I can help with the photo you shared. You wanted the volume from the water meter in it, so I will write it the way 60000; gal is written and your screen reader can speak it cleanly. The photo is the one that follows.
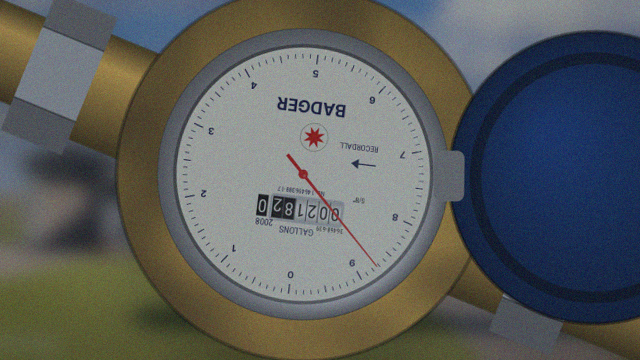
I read 21818.7; gal
